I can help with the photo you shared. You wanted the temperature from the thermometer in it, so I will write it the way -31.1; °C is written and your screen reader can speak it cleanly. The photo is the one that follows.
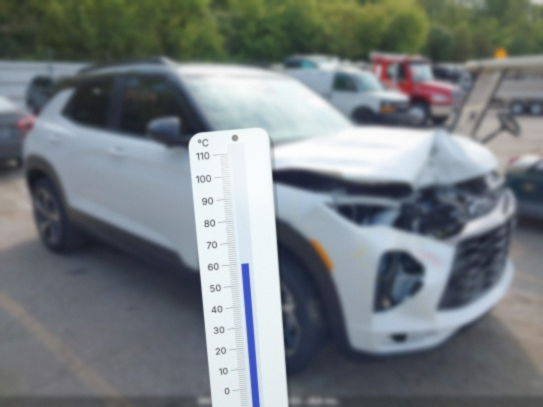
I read 60; °C
